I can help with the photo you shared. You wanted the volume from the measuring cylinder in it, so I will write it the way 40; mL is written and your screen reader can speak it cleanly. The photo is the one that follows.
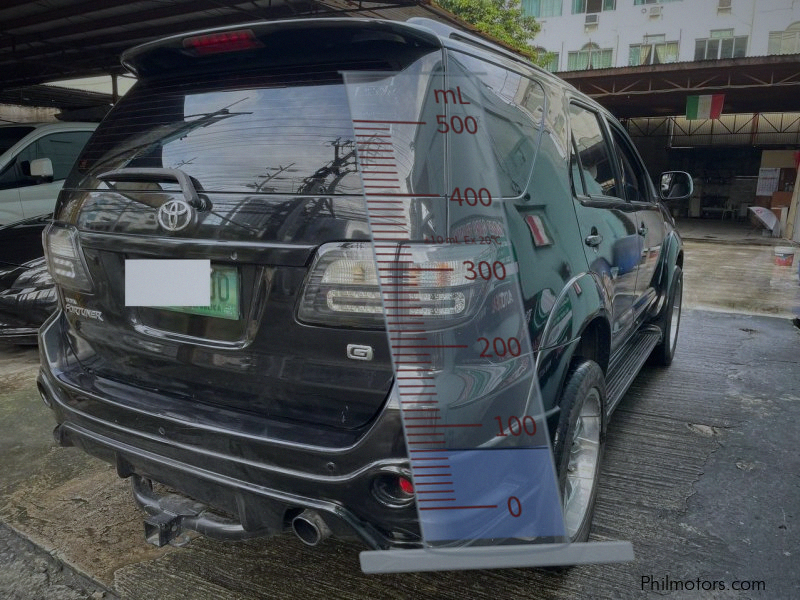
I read 70; mL
